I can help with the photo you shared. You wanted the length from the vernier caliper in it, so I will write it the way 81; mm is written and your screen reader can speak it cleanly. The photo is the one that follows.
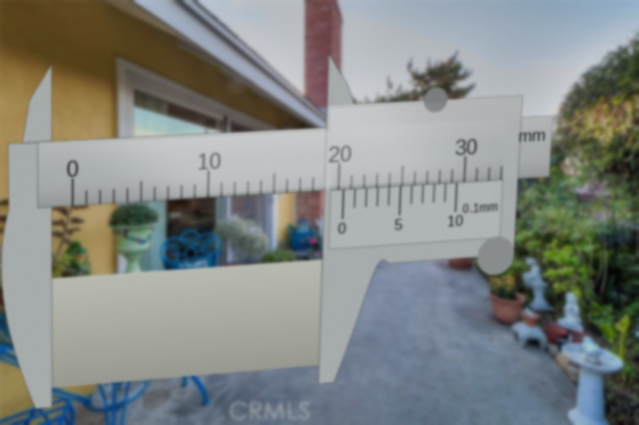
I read 20.4; mm
